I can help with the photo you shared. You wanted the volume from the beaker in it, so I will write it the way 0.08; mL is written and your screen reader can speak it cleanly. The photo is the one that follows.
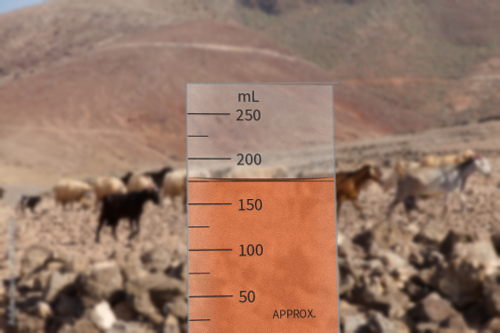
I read 175; mL
